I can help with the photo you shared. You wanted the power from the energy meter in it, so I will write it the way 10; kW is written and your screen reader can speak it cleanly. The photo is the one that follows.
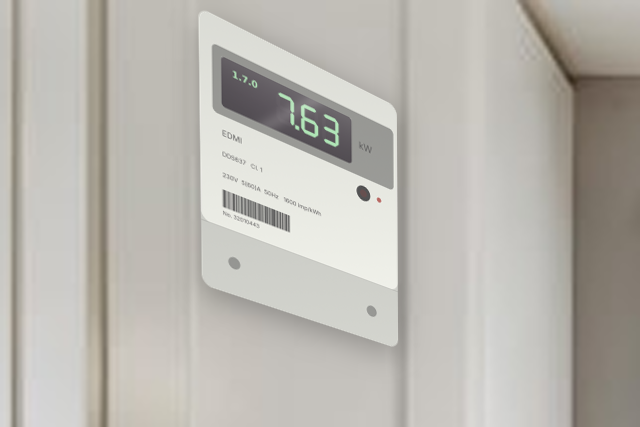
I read 7.63; kW
